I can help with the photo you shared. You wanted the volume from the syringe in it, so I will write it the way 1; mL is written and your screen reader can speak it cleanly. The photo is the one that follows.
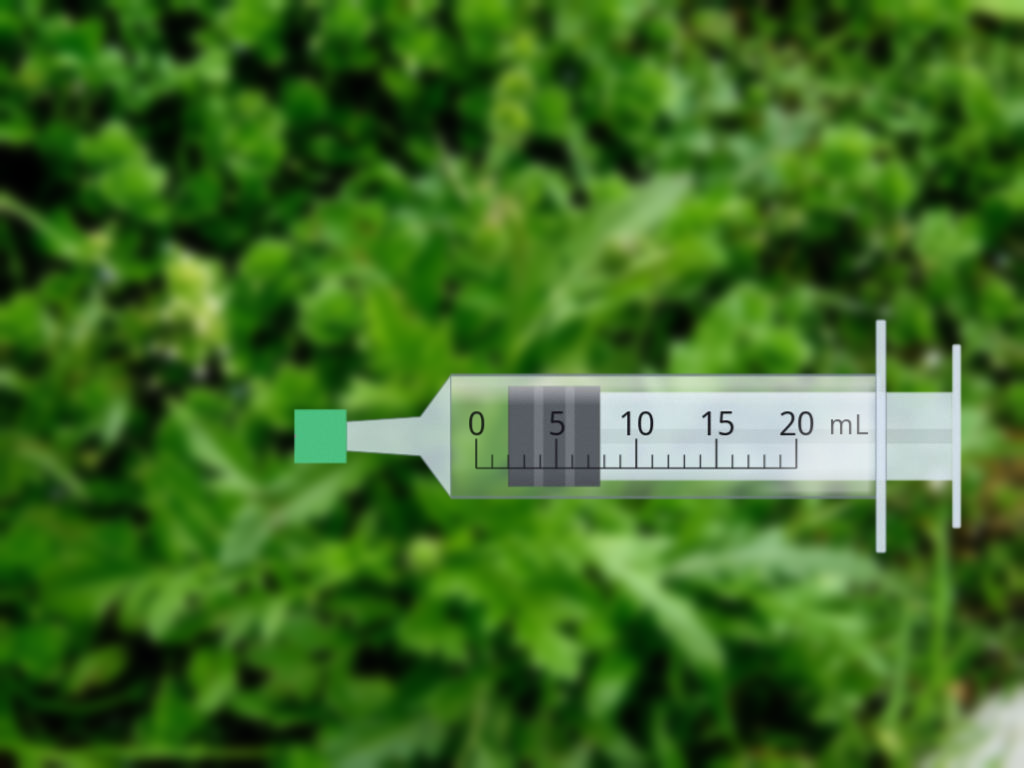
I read 2; mL
